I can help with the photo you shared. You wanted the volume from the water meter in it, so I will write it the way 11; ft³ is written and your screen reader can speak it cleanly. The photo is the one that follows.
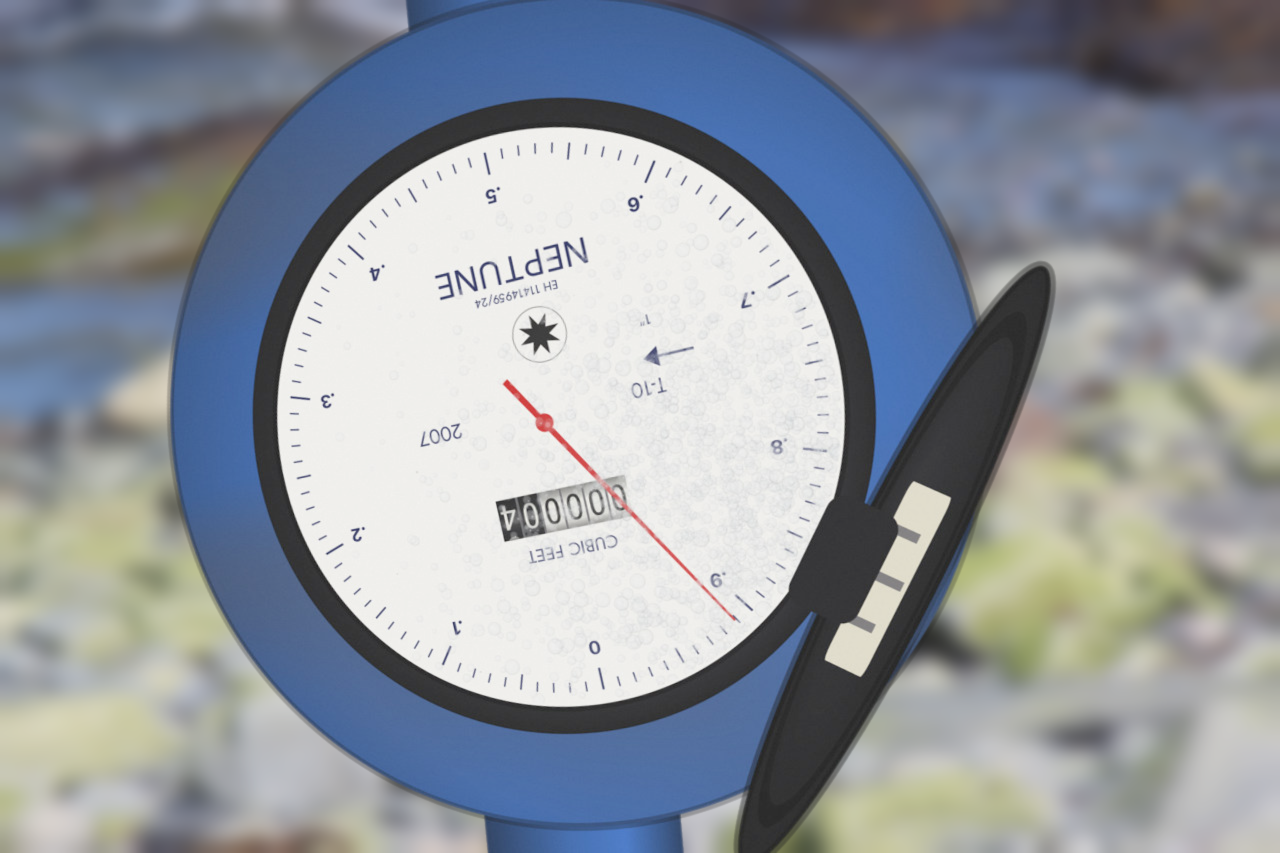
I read 3.91; ft³
